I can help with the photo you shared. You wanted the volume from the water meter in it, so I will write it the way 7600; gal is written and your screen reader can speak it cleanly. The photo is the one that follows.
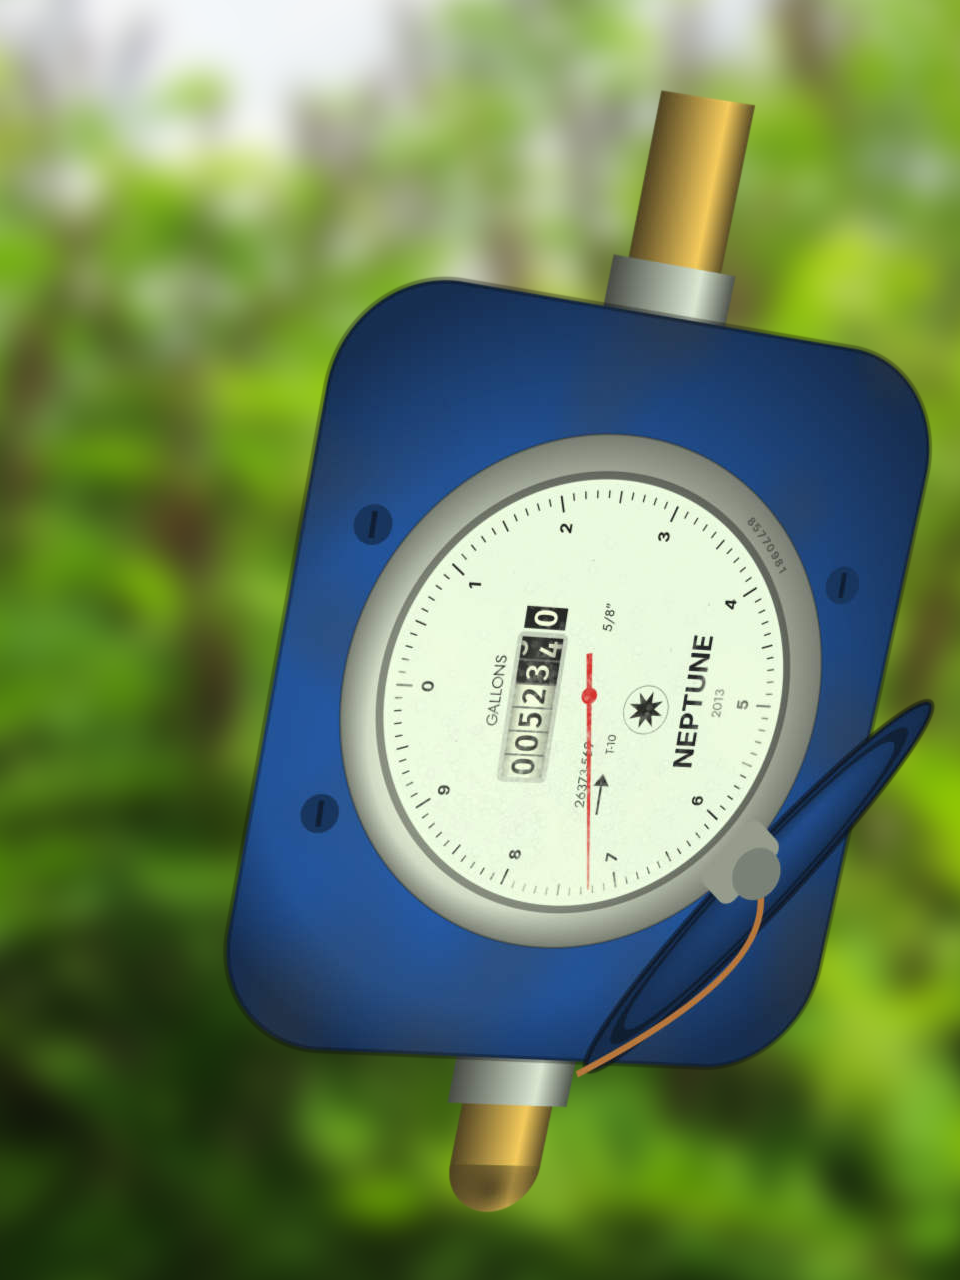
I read 52337.2; gal
